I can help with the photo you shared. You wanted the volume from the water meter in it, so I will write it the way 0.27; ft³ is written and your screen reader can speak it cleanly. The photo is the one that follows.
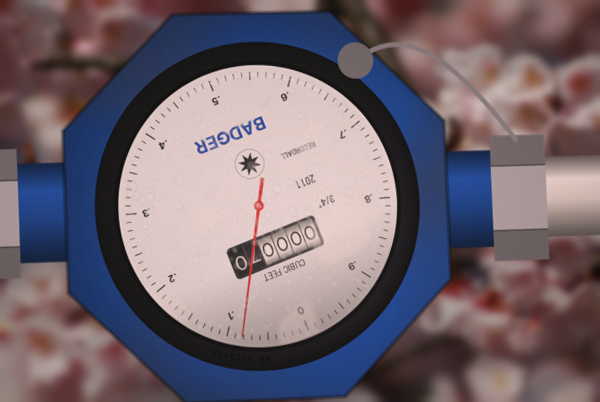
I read 70.08; ft³
